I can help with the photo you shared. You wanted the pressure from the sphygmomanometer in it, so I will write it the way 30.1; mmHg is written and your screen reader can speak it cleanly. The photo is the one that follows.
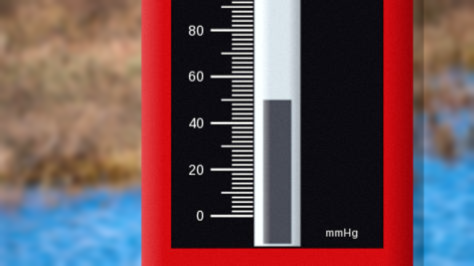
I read 50; mmHg
